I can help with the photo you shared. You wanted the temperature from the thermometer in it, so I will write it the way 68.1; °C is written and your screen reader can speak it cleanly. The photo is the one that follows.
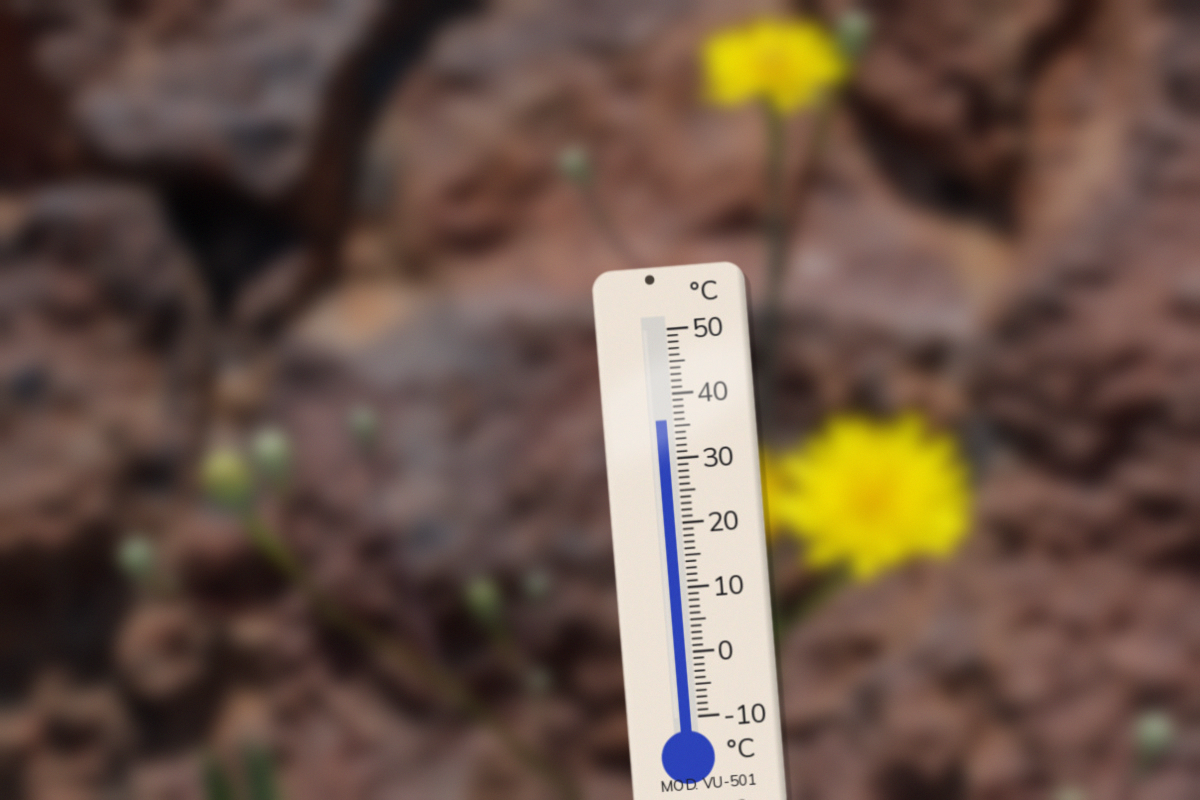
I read 36; °C
